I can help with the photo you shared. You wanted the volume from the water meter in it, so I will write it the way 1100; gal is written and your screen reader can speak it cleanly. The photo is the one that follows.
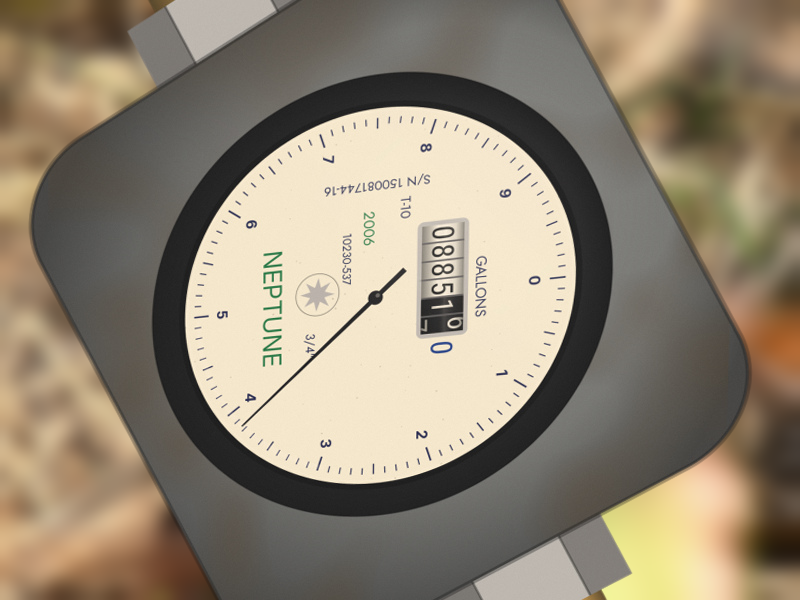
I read 885163.8; gal
